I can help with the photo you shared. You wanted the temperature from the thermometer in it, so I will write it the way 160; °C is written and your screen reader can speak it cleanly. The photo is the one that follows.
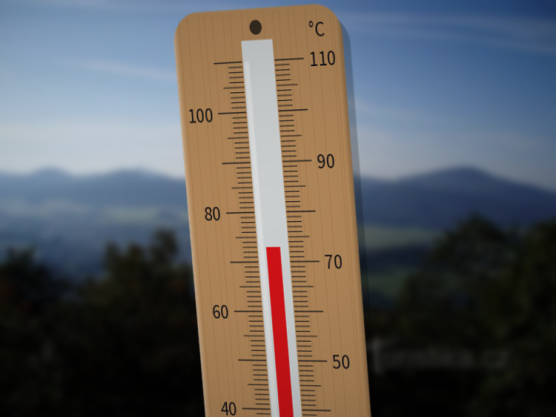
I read 73; °C
